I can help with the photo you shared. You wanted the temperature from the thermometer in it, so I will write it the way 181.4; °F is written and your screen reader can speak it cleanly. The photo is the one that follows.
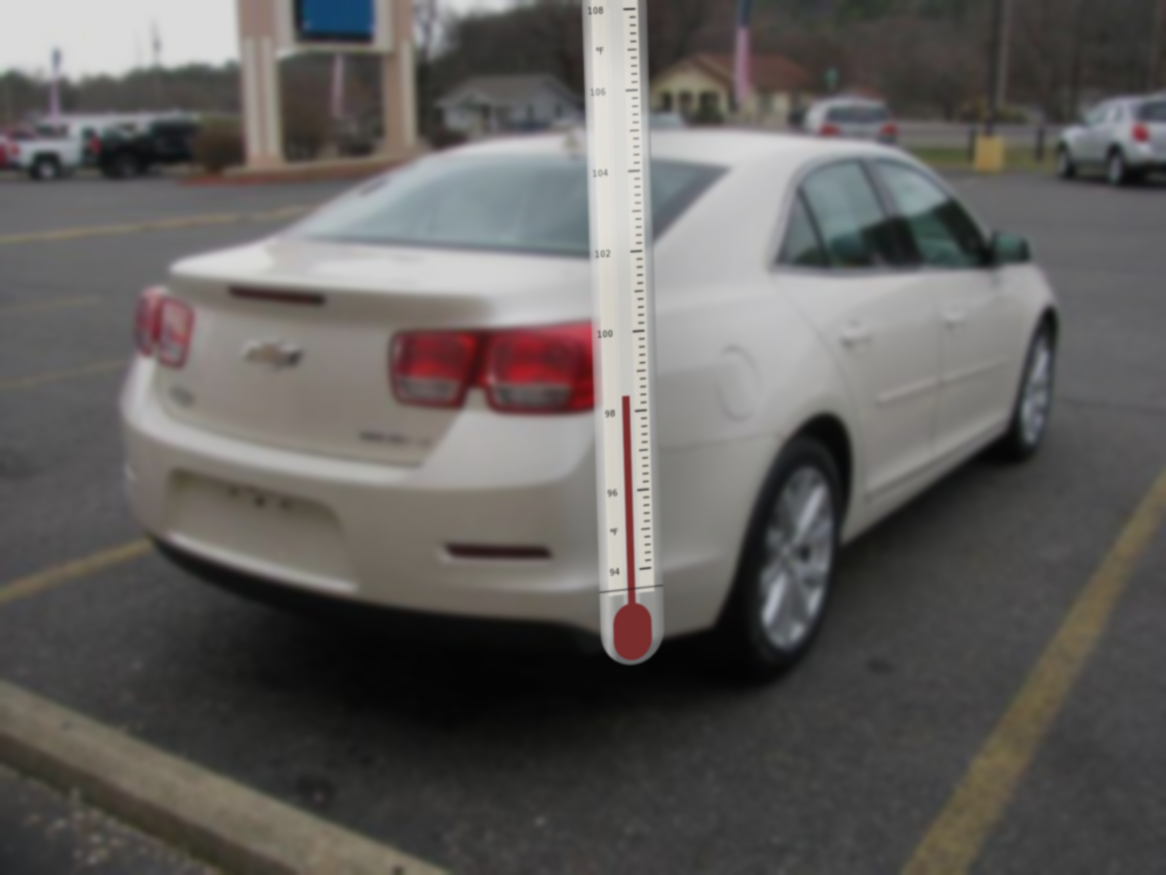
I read 98.4; °F
